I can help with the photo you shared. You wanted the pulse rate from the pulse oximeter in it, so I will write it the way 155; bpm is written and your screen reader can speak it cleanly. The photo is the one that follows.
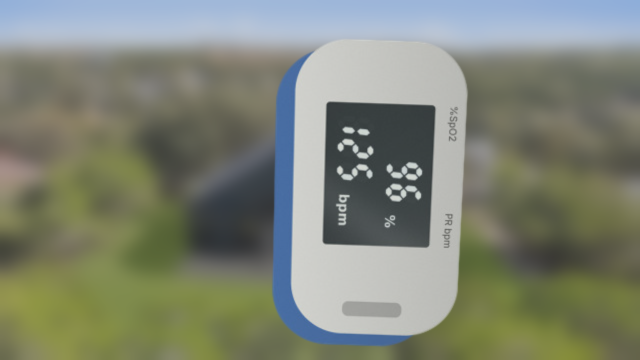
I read 125; bpm
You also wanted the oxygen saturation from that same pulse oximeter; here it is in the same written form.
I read 96; %
